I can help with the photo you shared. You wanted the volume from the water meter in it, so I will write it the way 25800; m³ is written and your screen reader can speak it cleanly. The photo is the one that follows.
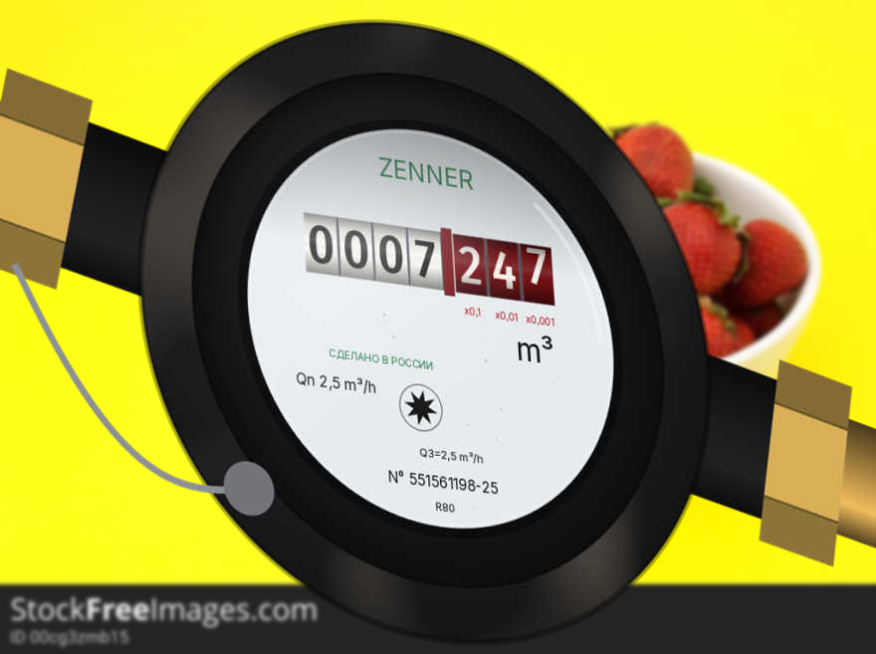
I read 7.247; m³
